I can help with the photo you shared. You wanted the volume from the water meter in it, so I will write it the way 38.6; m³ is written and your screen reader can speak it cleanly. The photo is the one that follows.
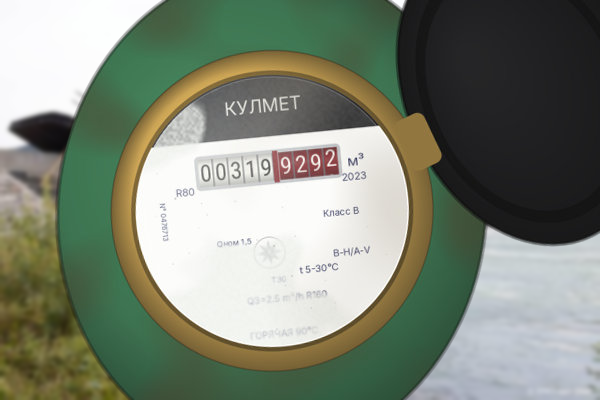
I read 319.9292; m³
